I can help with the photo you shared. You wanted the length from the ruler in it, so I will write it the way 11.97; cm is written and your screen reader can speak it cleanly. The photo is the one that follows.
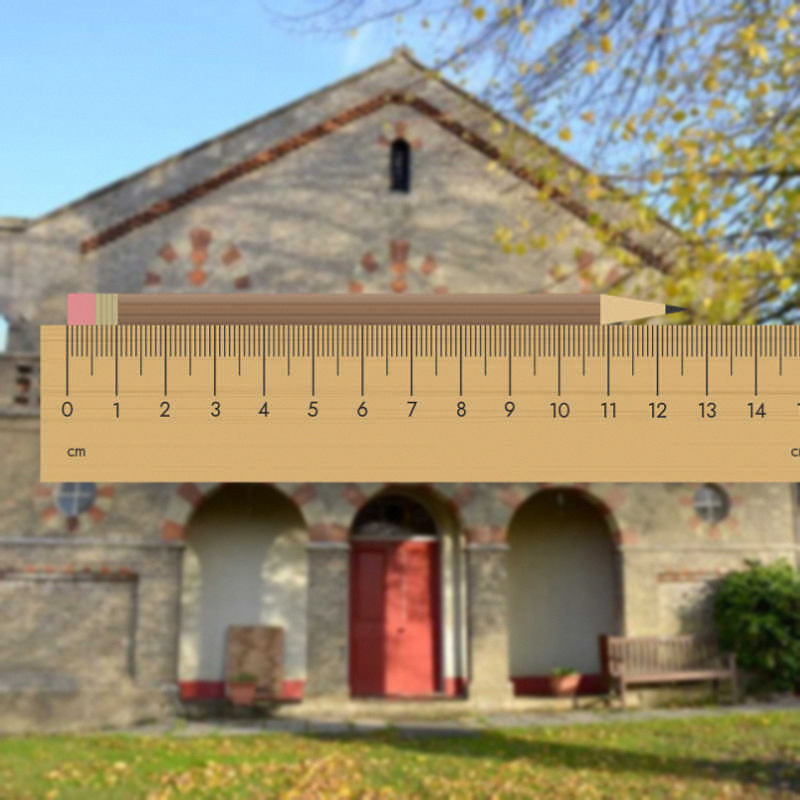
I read 12.6; cm
